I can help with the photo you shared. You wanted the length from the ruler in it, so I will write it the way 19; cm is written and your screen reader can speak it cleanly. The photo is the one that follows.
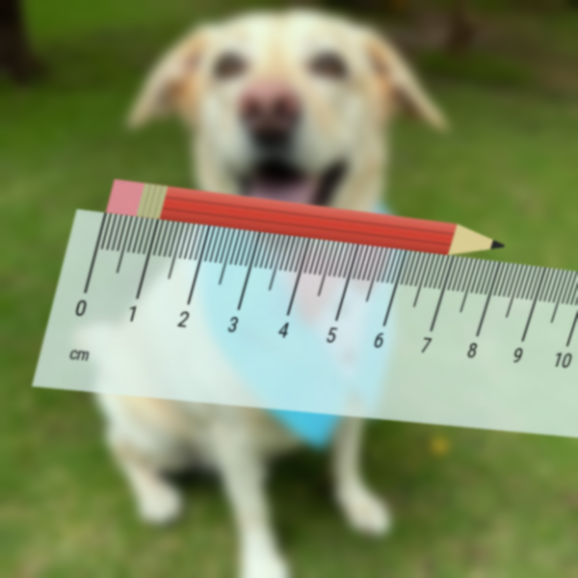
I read 8; cm
